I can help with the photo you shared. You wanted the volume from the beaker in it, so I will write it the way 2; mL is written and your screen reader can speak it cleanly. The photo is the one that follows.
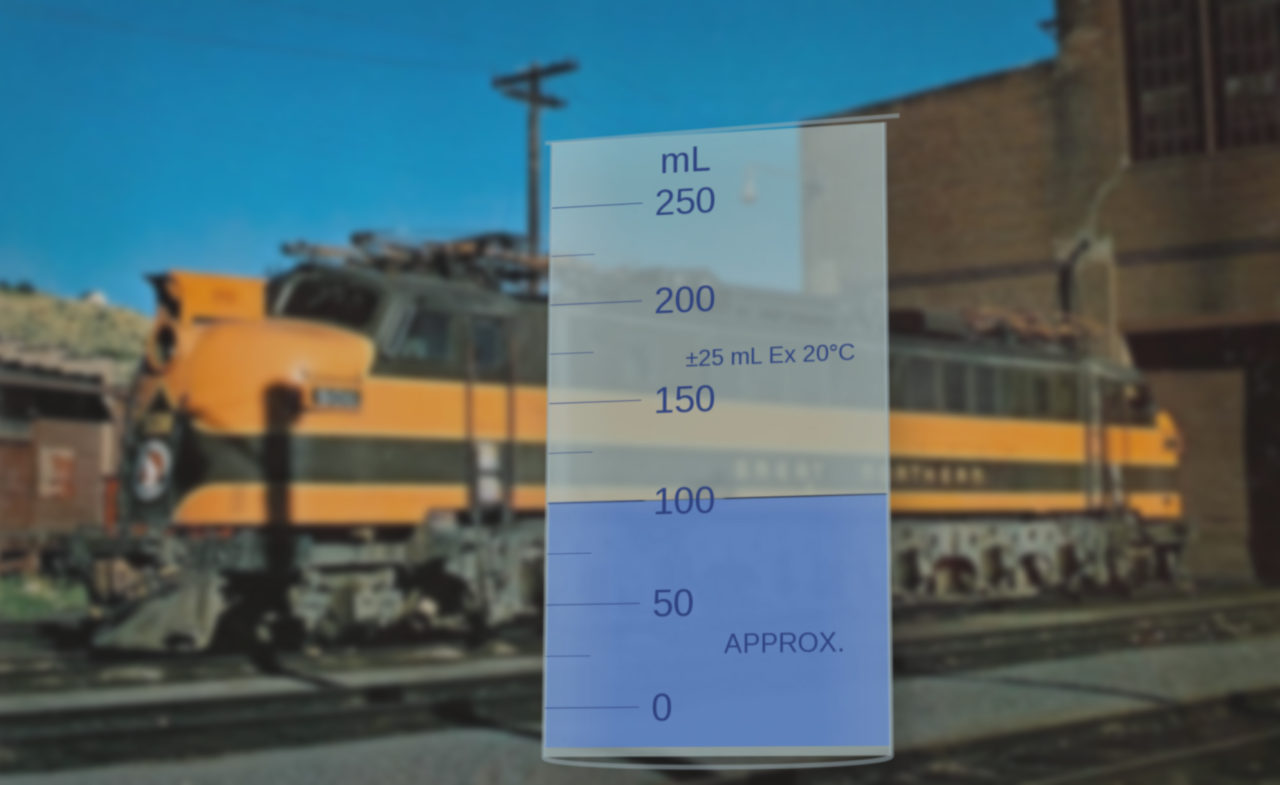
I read 100; mL
